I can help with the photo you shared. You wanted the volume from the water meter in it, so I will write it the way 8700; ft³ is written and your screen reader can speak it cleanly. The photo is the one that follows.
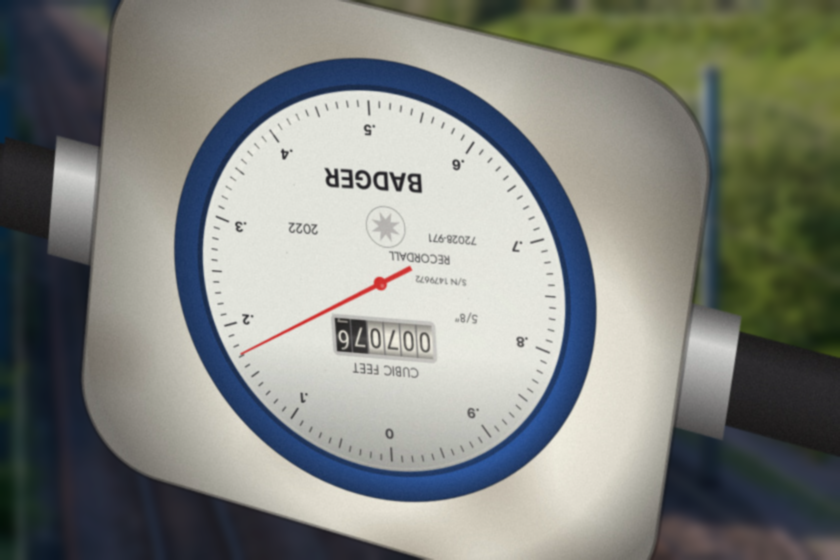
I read 7076.17; ft³
